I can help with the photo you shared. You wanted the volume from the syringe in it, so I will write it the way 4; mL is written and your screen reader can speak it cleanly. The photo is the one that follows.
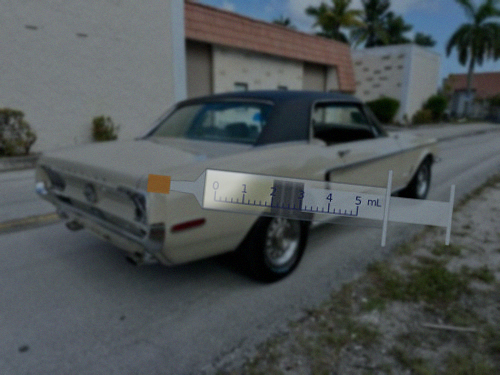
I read 2; mL
